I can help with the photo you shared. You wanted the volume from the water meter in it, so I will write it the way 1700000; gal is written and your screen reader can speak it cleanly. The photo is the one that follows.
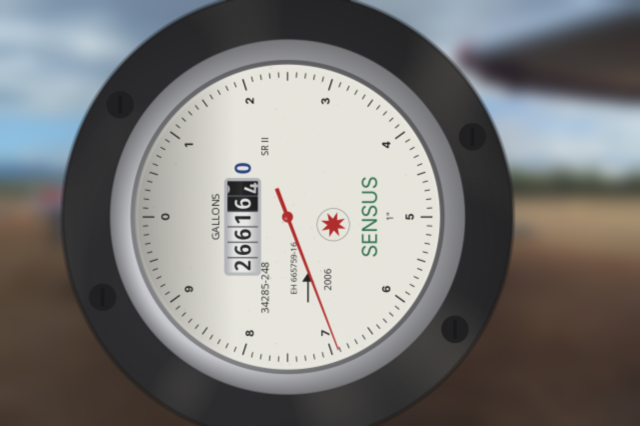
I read 2661636.9; gal
